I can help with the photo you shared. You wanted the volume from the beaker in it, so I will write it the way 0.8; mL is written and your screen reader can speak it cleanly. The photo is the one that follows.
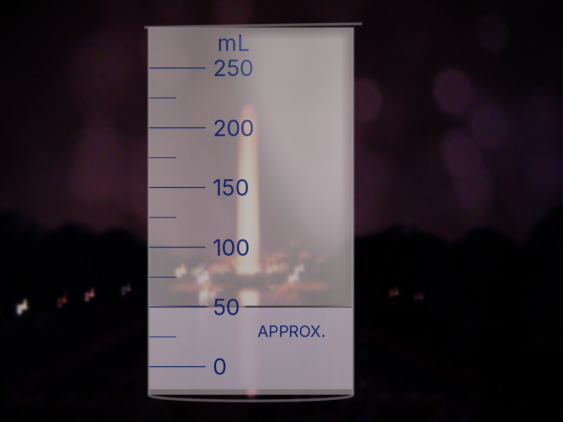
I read 50; mL
